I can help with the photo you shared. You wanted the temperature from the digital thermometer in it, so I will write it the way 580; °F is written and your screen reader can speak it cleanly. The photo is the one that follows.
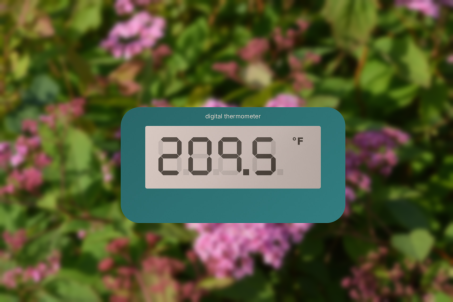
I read 209.5; °F
